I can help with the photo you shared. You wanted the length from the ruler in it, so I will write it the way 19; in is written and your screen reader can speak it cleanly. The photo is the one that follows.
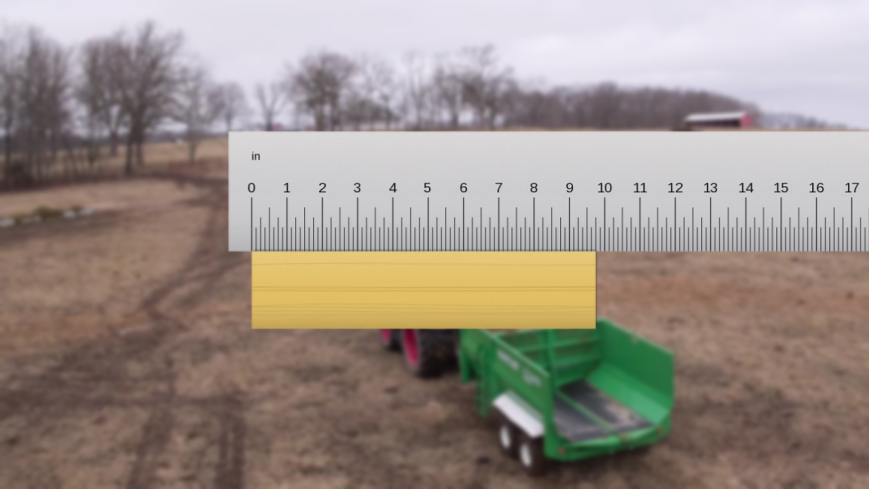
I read 9.75; in
